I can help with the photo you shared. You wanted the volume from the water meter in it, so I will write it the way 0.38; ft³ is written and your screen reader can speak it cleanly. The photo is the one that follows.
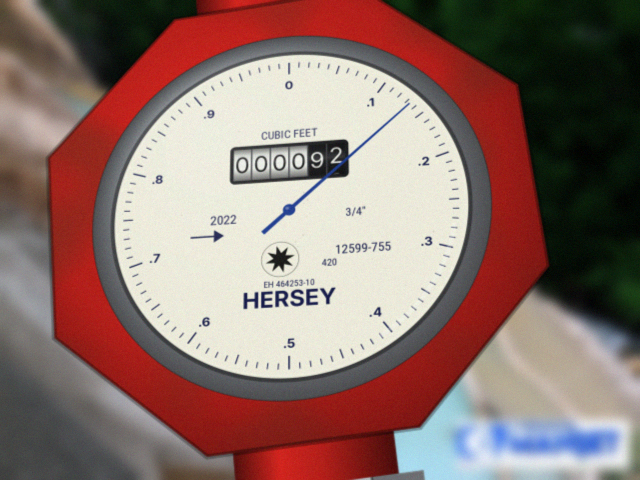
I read 92.13; ft³
